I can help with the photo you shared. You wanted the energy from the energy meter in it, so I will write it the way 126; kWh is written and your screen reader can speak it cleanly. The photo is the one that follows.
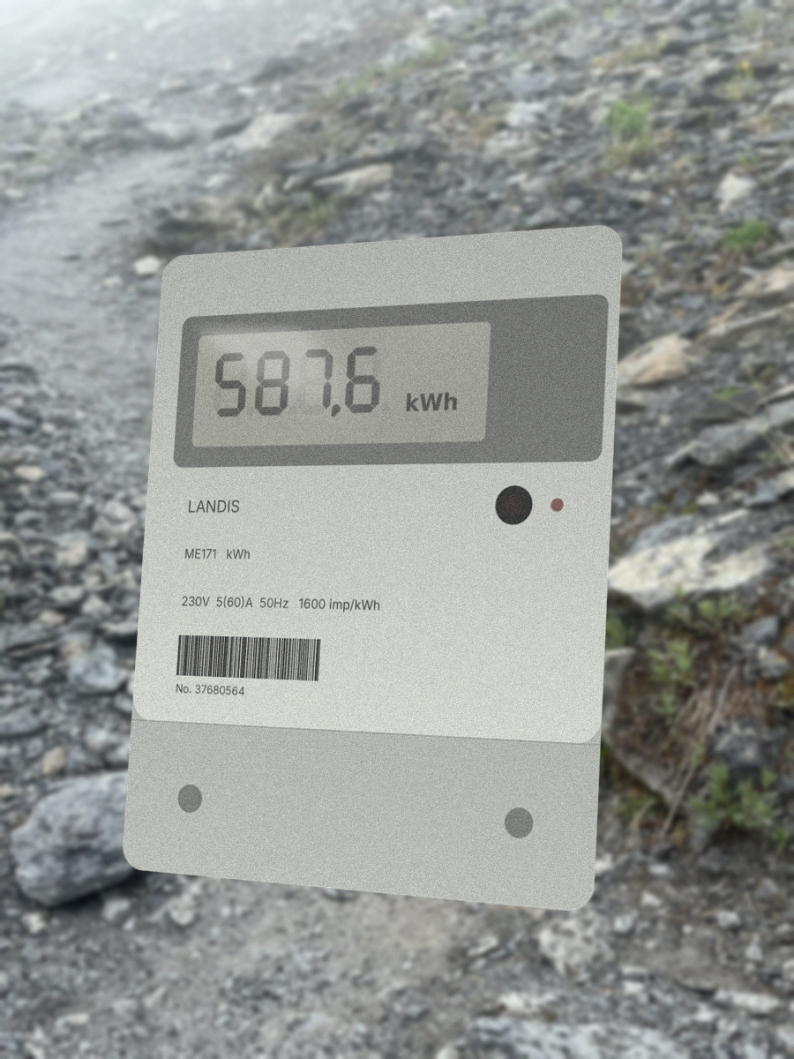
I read 587.6; kWh
